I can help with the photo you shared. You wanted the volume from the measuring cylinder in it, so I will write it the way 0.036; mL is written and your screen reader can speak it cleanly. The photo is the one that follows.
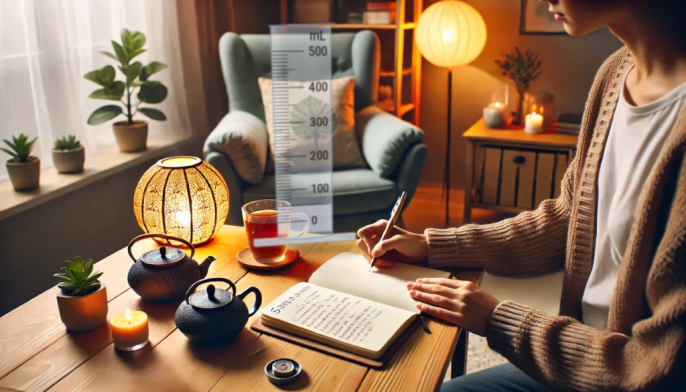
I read 50; mL
